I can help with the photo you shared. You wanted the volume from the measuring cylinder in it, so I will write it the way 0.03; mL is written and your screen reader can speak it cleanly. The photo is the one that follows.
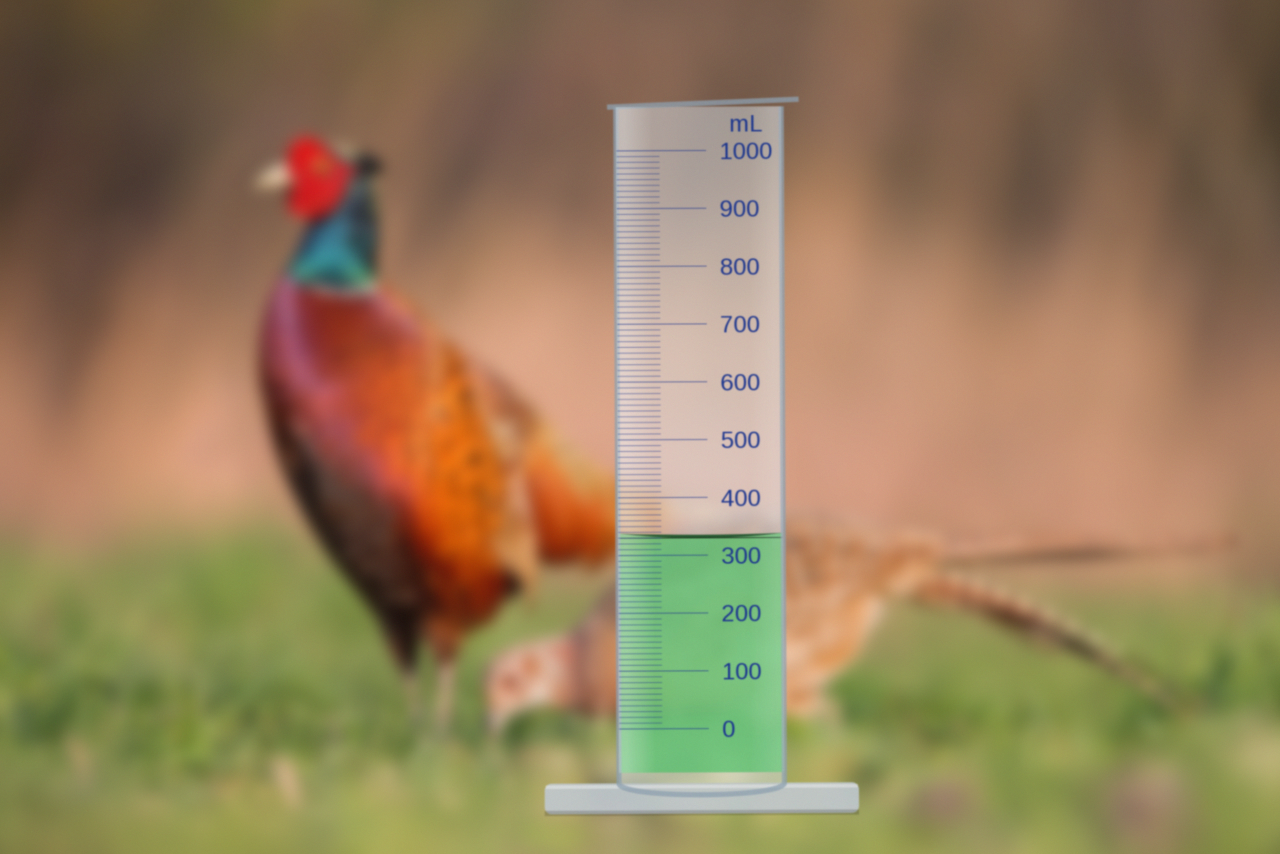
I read 330; mL
